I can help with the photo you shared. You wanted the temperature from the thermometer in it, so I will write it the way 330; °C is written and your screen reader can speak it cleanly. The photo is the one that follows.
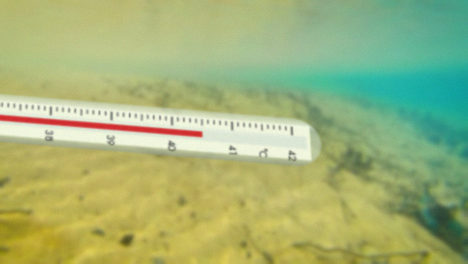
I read 40.5; °C
